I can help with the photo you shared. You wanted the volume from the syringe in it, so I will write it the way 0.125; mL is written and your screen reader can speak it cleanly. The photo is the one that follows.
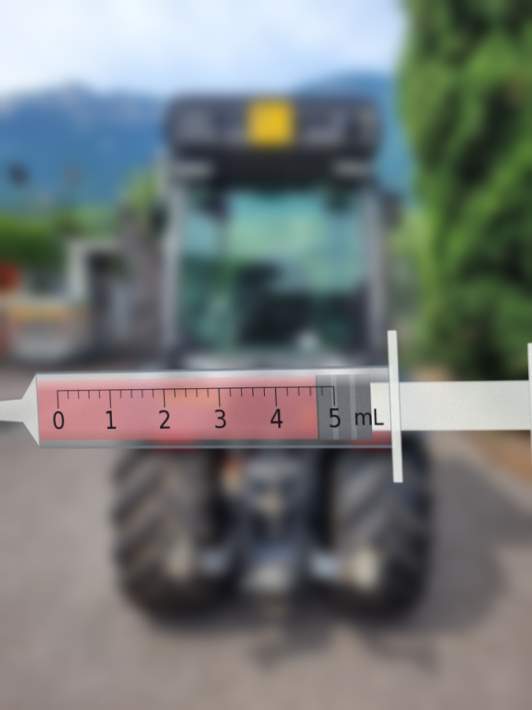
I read 4.7; mL
